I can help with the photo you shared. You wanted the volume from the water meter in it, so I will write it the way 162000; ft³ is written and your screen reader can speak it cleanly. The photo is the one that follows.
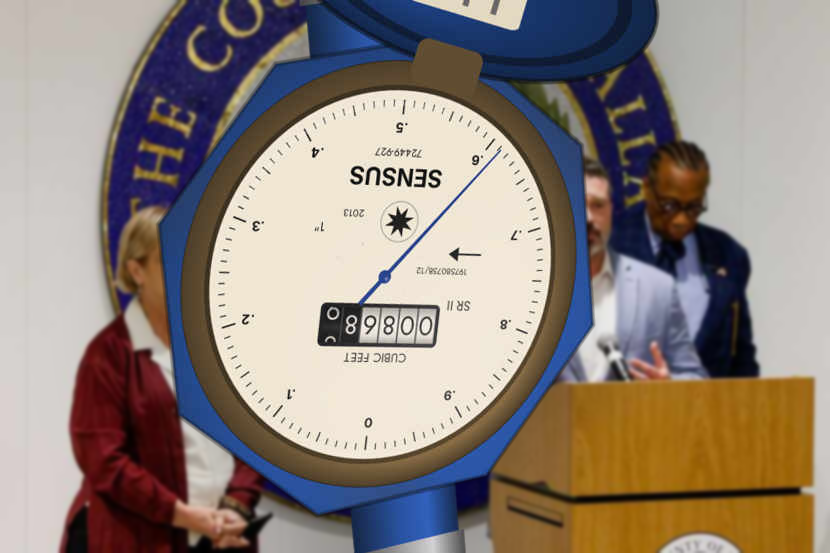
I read 8688.61; ft³
